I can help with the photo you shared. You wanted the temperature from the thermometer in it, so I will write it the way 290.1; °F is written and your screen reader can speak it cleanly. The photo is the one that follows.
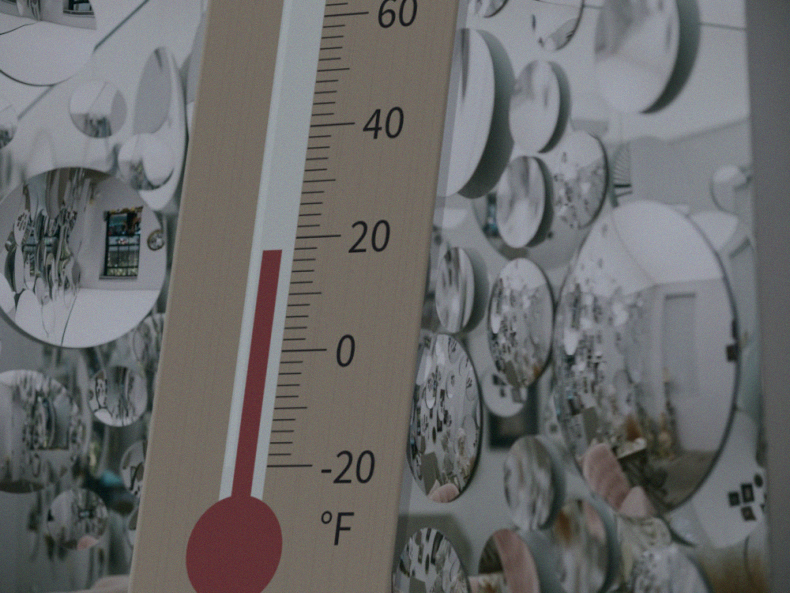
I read 18; °F
